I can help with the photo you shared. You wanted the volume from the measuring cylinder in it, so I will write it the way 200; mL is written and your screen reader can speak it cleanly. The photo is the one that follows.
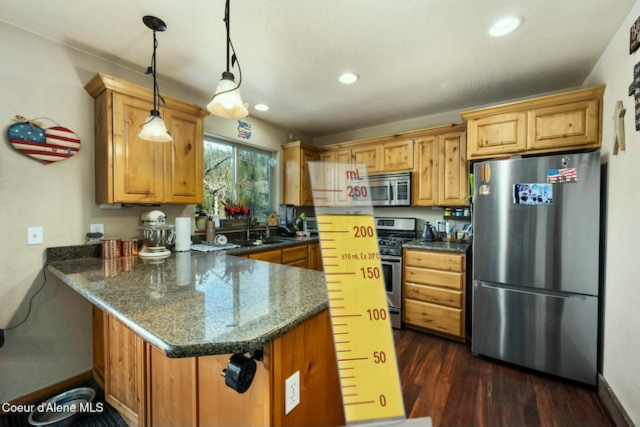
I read 220; mL
